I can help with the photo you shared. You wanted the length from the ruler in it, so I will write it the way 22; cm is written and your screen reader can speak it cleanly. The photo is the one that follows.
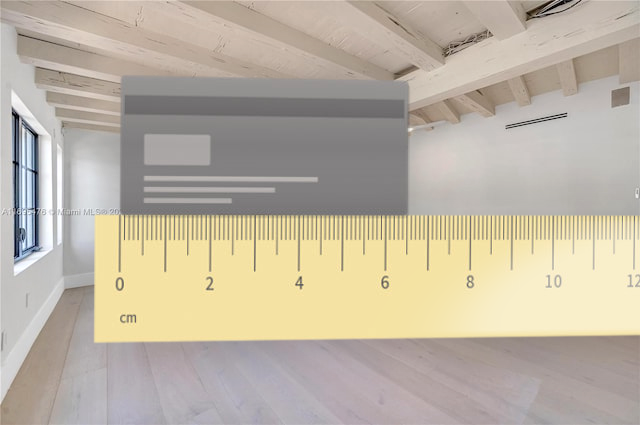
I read 6.5; cm
